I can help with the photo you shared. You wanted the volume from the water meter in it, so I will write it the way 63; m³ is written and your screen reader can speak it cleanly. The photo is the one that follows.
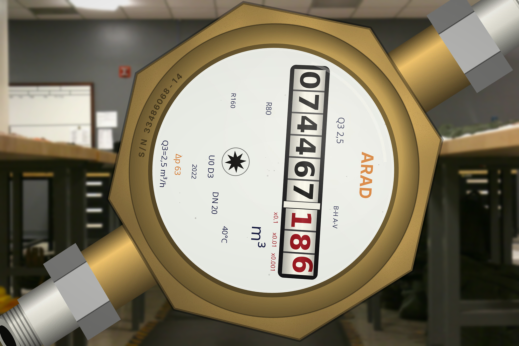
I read 74467.186; m³
